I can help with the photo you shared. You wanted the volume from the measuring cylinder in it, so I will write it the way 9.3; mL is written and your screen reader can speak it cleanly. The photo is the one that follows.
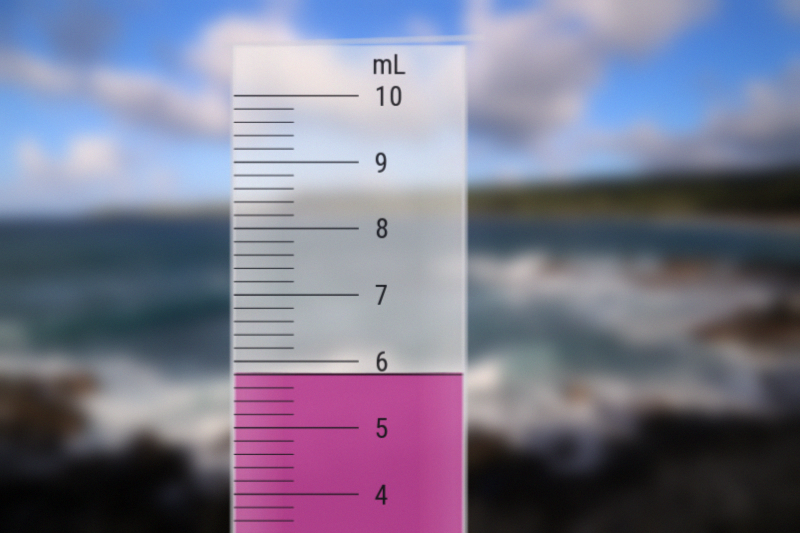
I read 5.8; mL
